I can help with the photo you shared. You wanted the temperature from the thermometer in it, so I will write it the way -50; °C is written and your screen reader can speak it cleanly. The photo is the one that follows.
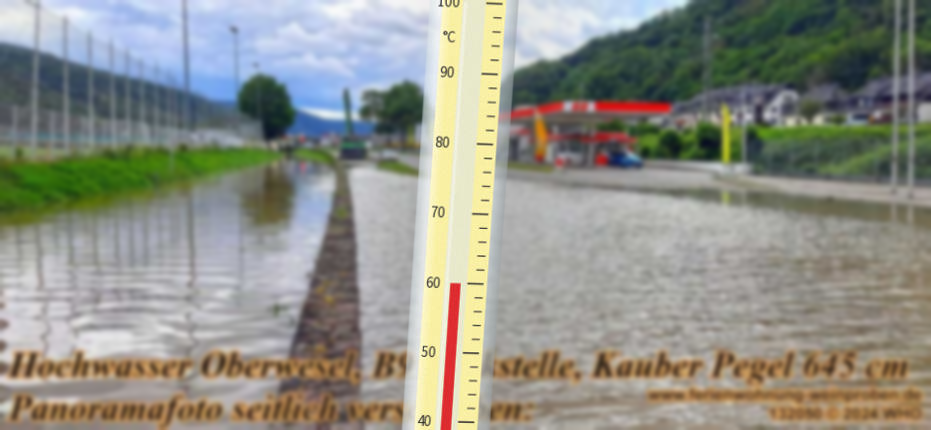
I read 60; °C
